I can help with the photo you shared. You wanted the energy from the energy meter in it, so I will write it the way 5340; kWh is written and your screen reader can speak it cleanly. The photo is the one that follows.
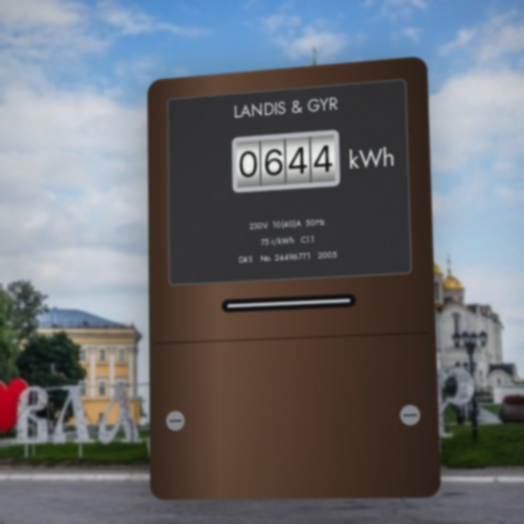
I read 644; kWh
